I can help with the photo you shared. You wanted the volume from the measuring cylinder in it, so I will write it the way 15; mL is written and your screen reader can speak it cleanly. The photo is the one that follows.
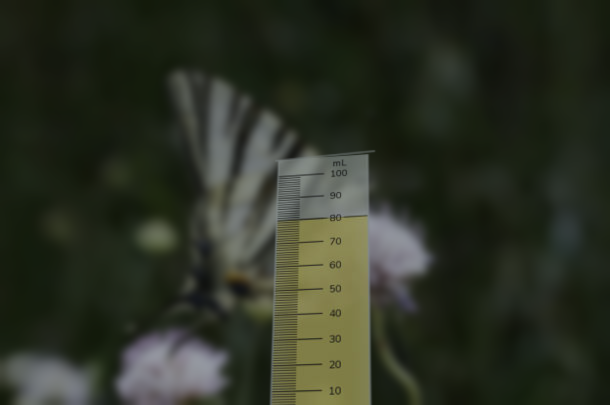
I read 80; mL
